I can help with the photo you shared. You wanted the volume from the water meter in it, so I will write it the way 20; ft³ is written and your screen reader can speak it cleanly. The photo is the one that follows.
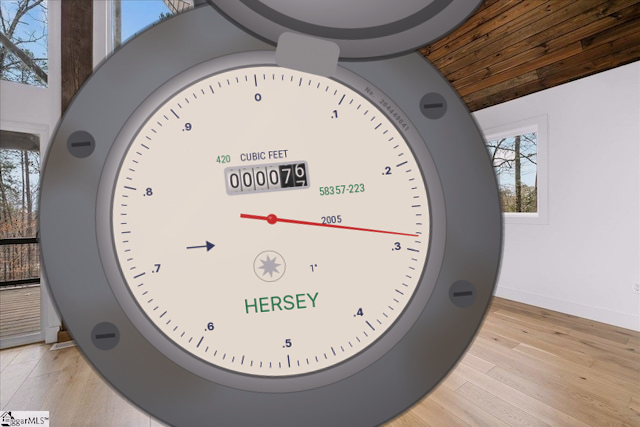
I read 76.28; ft³
